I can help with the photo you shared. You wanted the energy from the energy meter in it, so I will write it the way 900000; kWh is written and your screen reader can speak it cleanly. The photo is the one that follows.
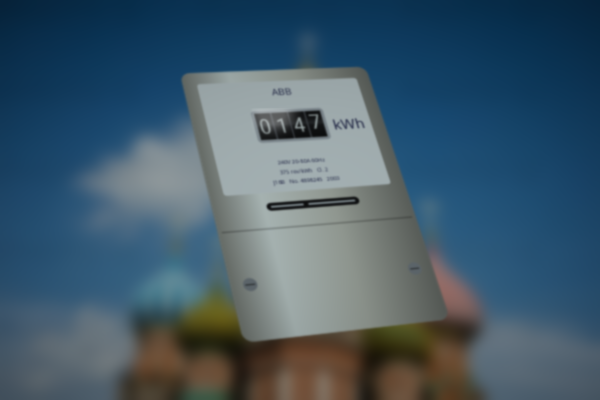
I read 147; kWh
